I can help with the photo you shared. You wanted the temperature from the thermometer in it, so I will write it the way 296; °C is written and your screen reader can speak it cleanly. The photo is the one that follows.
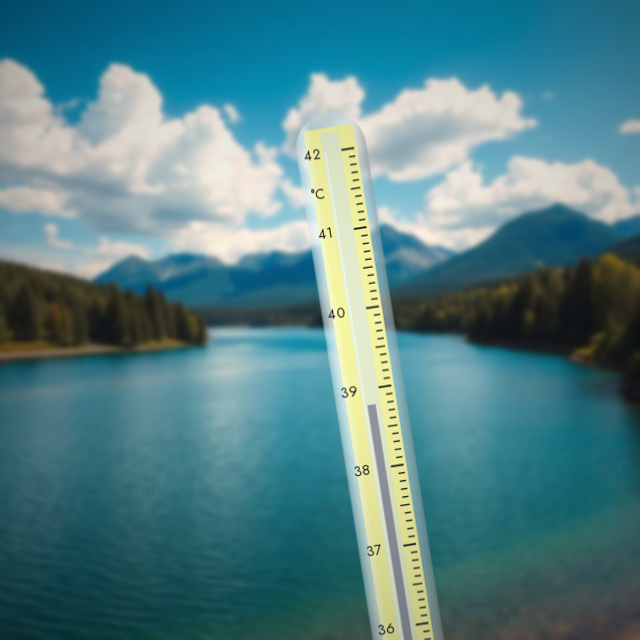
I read 38.8; °C
